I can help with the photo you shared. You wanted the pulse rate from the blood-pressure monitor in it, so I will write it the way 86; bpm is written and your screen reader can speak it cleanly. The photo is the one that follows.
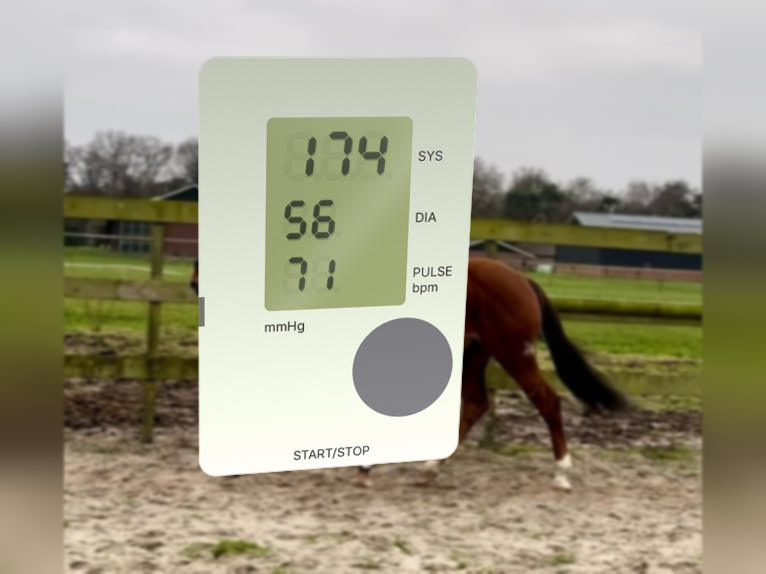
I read 71; bpm
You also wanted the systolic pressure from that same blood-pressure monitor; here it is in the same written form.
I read 174; mmHg
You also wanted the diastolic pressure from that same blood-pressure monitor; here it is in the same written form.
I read 56; mmHg
